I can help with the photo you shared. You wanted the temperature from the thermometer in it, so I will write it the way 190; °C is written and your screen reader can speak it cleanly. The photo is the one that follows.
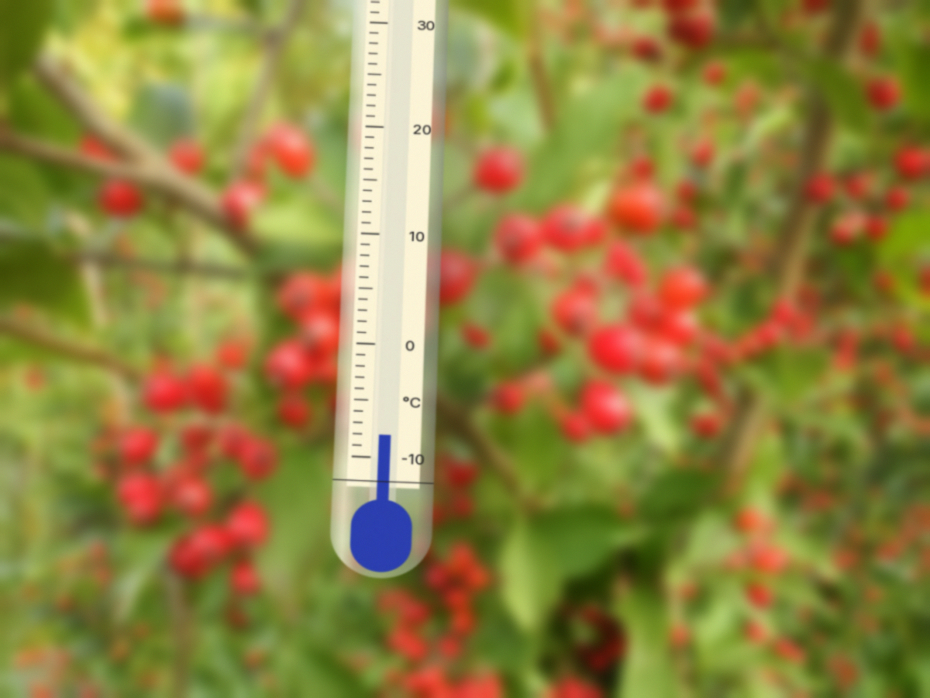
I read -8; °C
